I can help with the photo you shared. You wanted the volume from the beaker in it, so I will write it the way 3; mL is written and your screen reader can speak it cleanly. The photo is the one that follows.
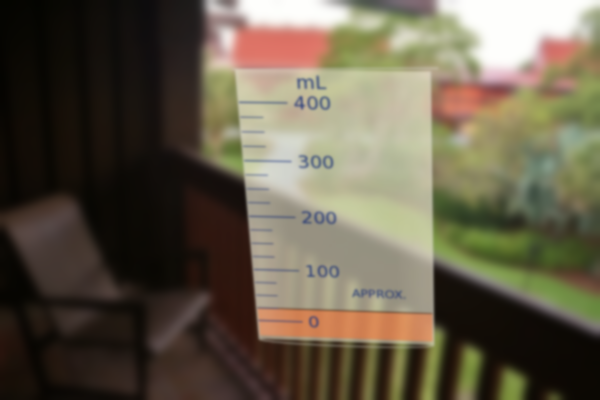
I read 25; mL
